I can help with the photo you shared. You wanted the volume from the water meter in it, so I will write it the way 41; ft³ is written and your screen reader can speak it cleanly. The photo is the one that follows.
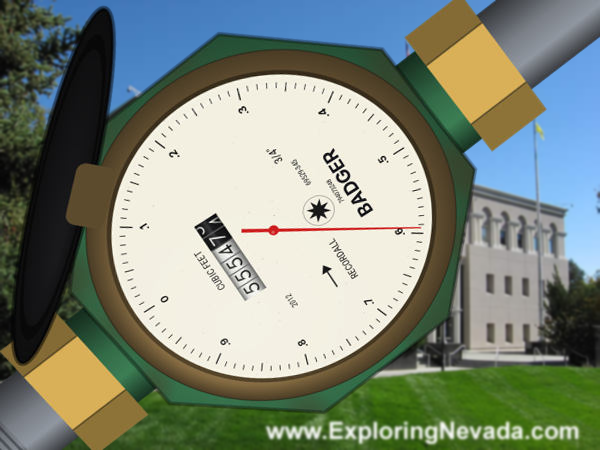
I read 555473.59; ft³
